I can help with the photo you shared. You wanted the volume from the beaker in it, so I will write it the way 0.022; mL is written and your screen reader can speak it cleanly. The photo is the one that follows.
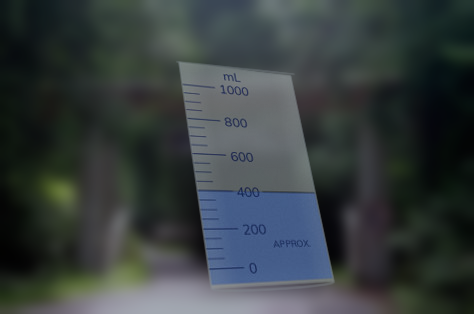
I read 400; mL
